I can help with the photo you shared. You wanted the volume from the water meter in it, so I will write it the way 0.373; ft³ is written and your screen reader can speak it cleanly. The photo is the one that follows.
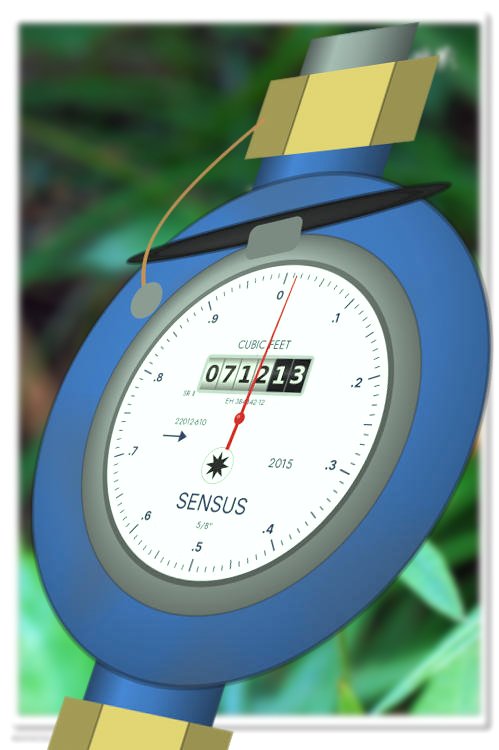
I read 71213.01; ft³
